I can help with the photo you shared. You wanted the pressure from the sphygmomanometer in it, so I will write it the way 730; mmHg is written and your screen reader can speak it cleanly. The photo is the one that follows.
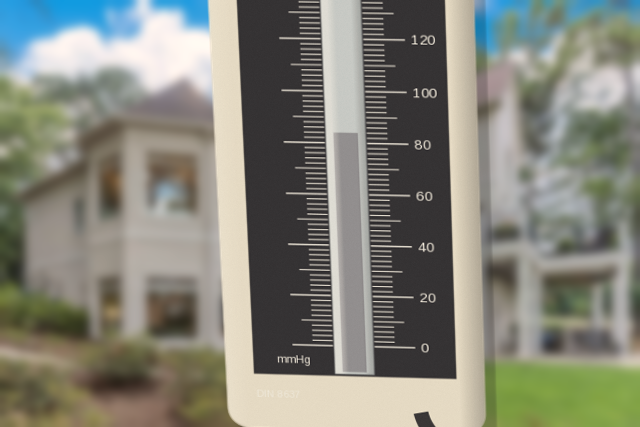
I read 84; mmHg
